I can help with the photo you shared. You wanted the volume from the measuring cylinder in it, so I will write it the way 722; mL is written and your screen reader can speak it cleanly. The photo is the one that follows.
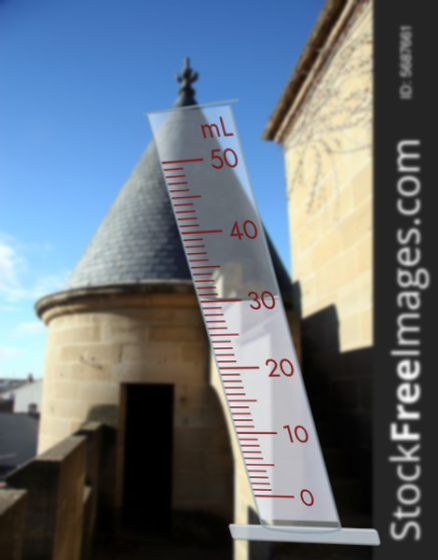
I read 30; mL
